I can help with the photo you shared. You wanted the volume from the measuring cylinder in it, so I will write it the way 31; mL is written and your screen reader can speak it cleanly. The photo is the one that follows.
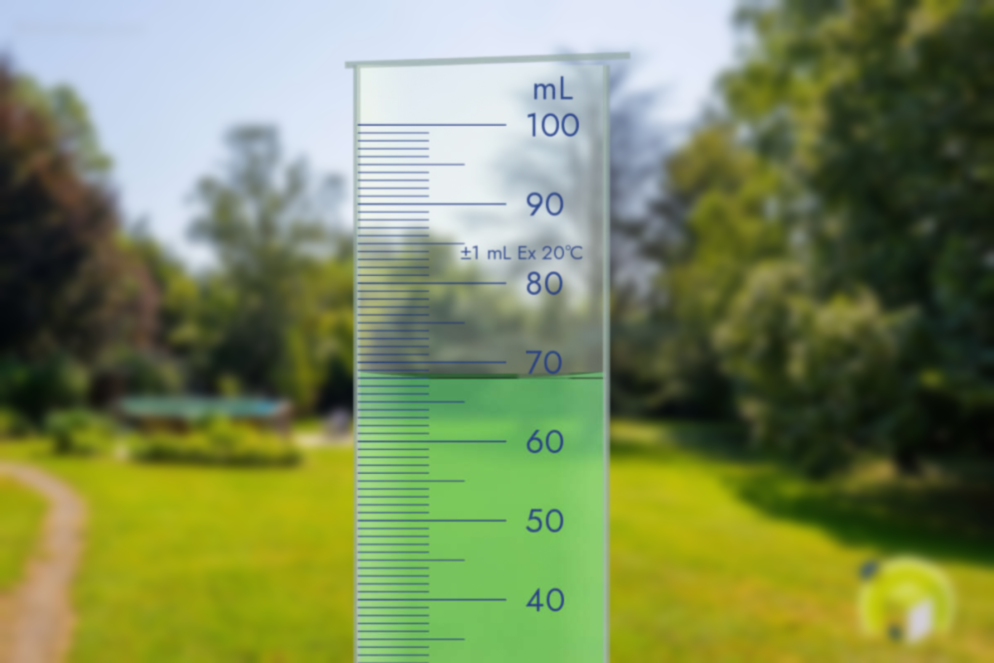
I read 68; mL
